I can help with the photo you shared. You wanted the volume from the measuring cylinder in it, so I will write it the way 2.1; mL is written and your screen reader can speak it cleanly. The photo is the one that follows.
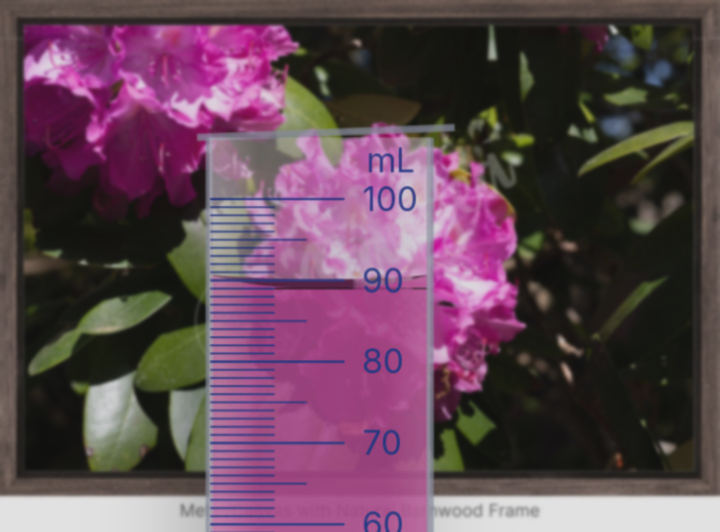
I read 89; mL
